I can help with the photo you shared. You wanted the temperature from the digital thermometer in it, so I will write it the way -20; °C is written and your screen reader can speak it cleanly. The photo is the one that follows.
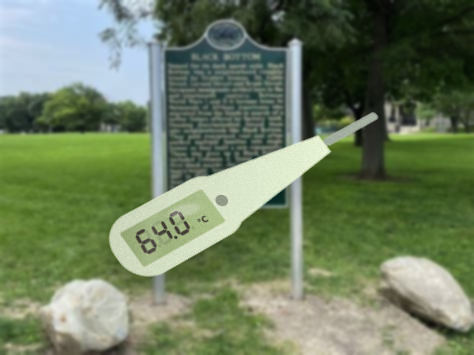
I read 64.0; °C
